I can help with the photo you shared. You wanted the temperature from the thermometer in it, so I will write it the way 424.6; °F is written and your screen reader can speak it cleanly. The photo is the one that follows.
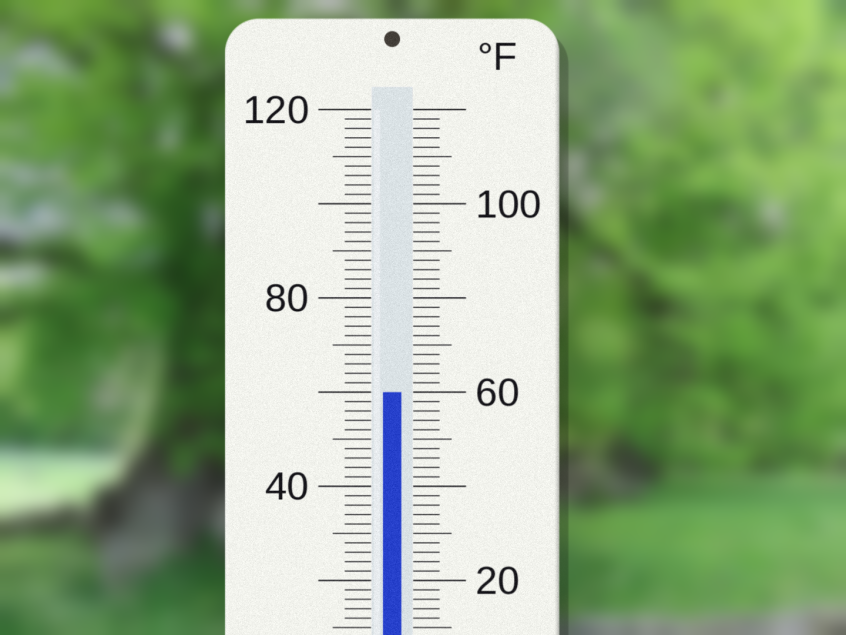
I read 60; °F
